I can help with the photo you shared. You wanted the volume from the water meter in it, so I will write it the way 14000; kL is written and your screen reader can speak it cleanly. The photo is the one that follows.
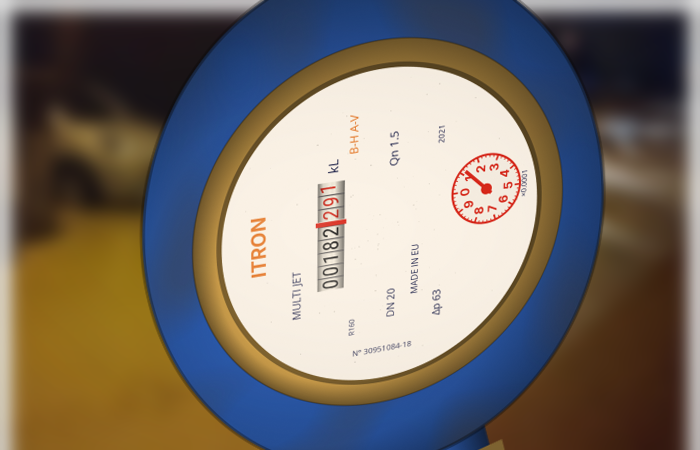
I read 182.2911; kL
